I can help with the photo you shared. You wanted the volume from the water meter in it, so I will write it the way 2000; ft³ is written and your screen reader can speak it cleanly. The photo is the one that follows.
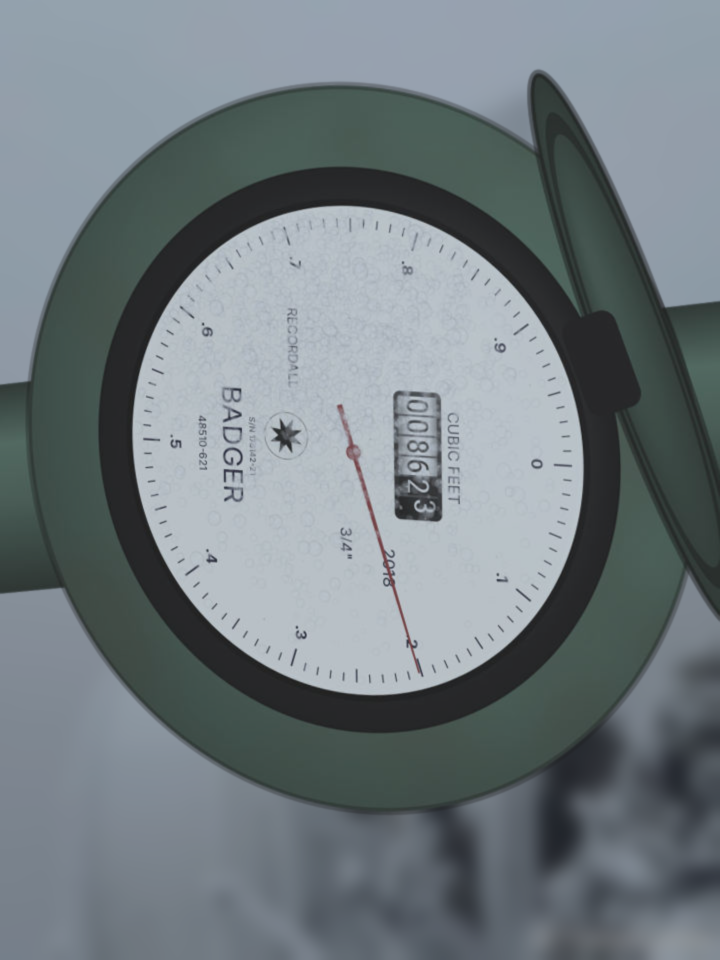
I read 8623.20; ft³
